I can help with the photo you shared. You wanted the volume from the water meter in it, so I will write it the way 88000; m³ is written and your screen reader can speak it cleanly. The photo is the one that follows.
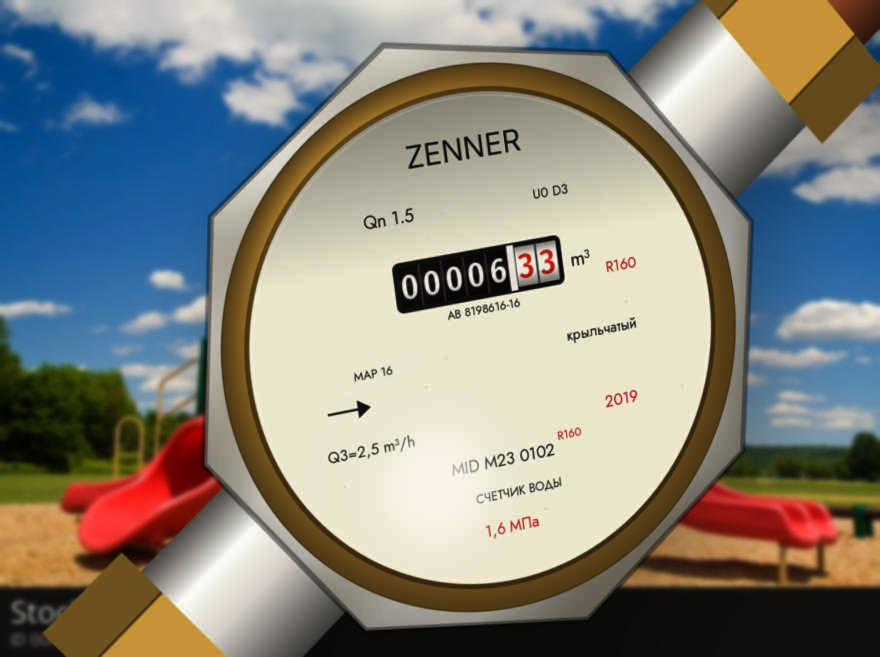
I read 6.33; m³
